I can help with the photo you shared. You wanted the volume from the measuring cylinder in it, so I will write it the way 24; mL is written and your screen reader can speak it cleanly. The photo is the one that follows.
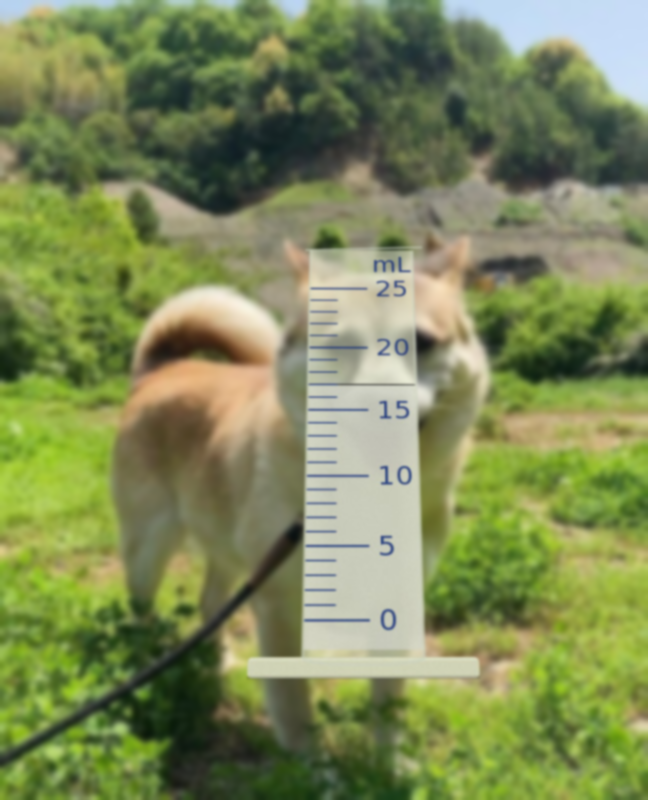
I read 17; mL
